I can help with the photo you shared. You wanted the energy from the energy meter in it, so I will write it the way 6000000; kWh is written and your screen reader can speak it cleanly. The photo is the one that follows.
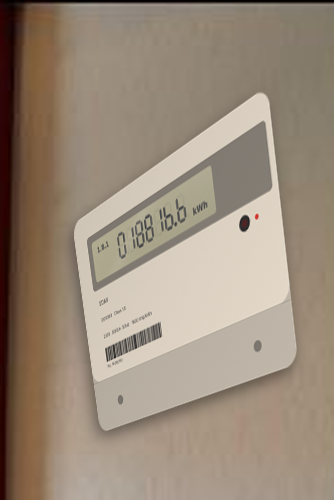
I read 18816.6; kWh
